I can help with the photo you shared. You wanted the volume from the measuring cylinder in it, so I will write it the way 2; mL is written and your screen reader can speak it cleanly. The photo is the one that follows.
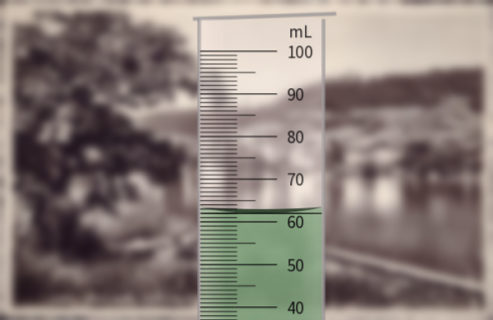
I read 62; mL
